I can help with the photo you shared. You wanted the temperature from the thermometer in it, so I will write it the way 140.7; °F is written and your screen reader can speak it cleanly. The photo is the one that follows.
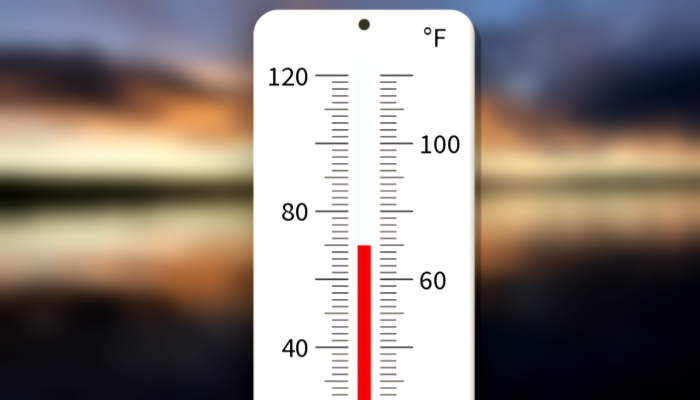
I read 70; °F
